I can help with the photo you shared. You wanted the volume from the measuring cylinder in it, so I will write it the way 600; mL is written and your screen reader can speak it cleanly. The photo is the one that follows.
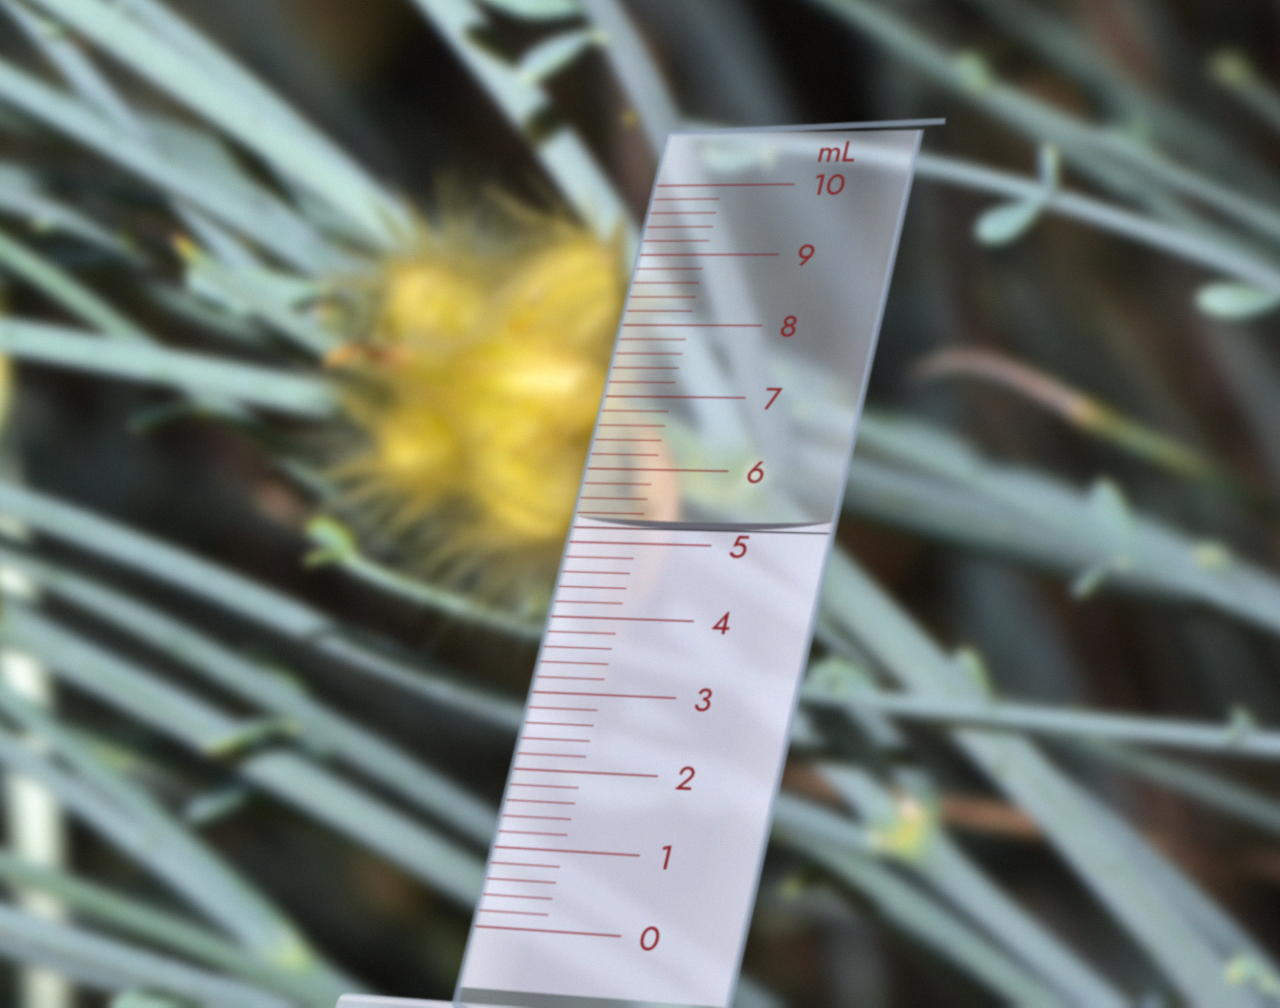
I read 5.2; mL
